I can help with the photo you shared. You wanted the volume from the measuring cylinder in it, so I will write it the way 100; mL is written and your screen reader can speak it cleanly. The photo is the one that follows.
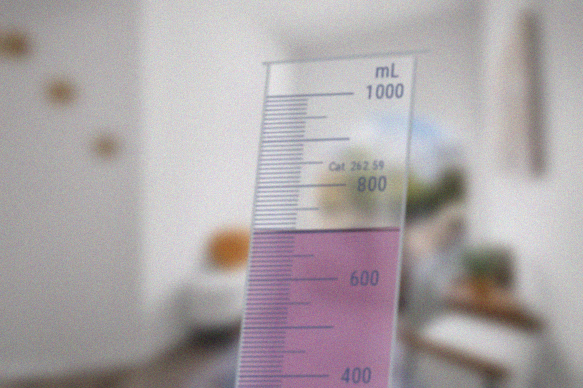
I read 700; mL
